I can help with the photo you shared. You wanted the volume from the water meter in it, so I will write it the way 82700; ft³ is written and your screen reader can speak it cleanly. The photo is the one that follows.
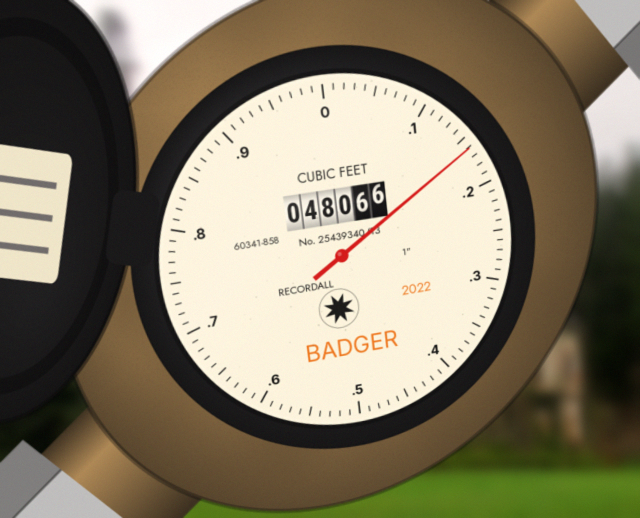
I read 48066.16; ft³
